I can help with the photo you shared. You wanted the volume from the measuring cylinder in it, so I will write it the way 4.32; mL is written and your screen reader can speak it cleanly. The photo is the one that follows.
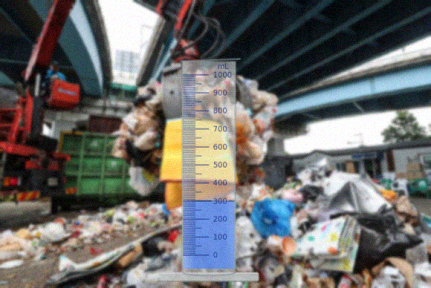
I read 300; mL
